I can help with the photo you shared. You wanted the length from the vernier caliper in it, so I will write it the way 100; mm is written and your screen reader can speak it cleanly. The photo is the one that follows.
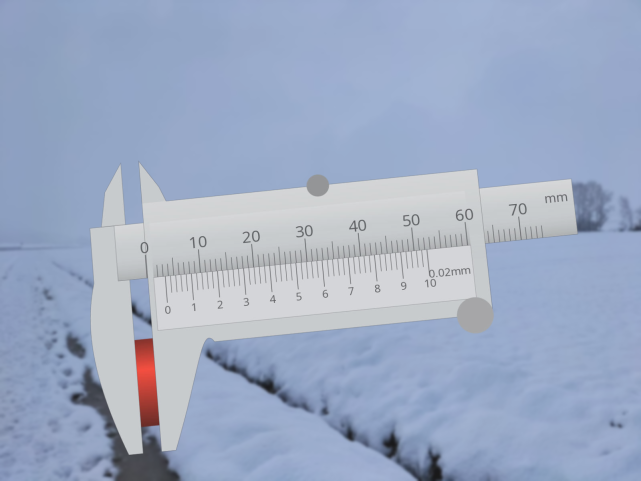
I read 3.4; mm
